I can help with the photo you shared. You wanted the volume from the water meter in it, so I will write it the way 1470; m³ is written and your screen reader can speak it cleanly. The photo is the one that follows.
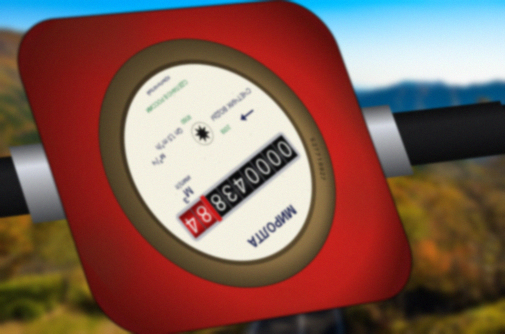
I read 438.84; m³
